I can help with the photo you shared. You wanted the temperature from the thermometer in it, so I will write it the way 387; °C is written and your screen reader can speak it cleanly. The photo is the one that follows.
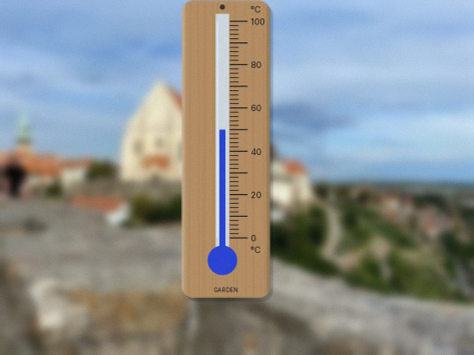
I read 50; °C
